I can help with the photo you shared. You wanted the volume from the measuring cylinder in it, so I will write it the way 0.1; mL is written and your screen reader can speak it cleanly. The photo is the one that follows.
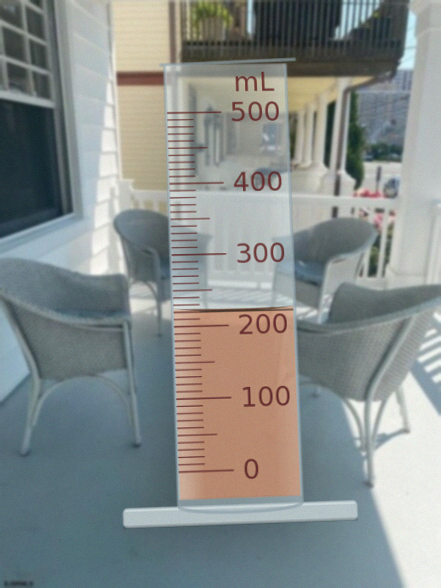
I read 220; mL
